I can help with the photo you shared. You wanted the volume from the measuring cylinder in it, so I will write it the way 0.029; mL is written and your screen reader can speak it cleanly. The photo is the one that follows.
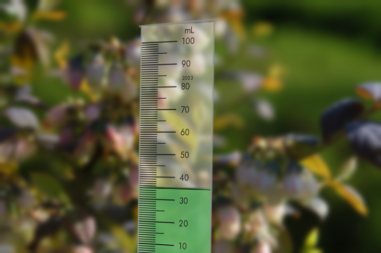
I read 35; mL
